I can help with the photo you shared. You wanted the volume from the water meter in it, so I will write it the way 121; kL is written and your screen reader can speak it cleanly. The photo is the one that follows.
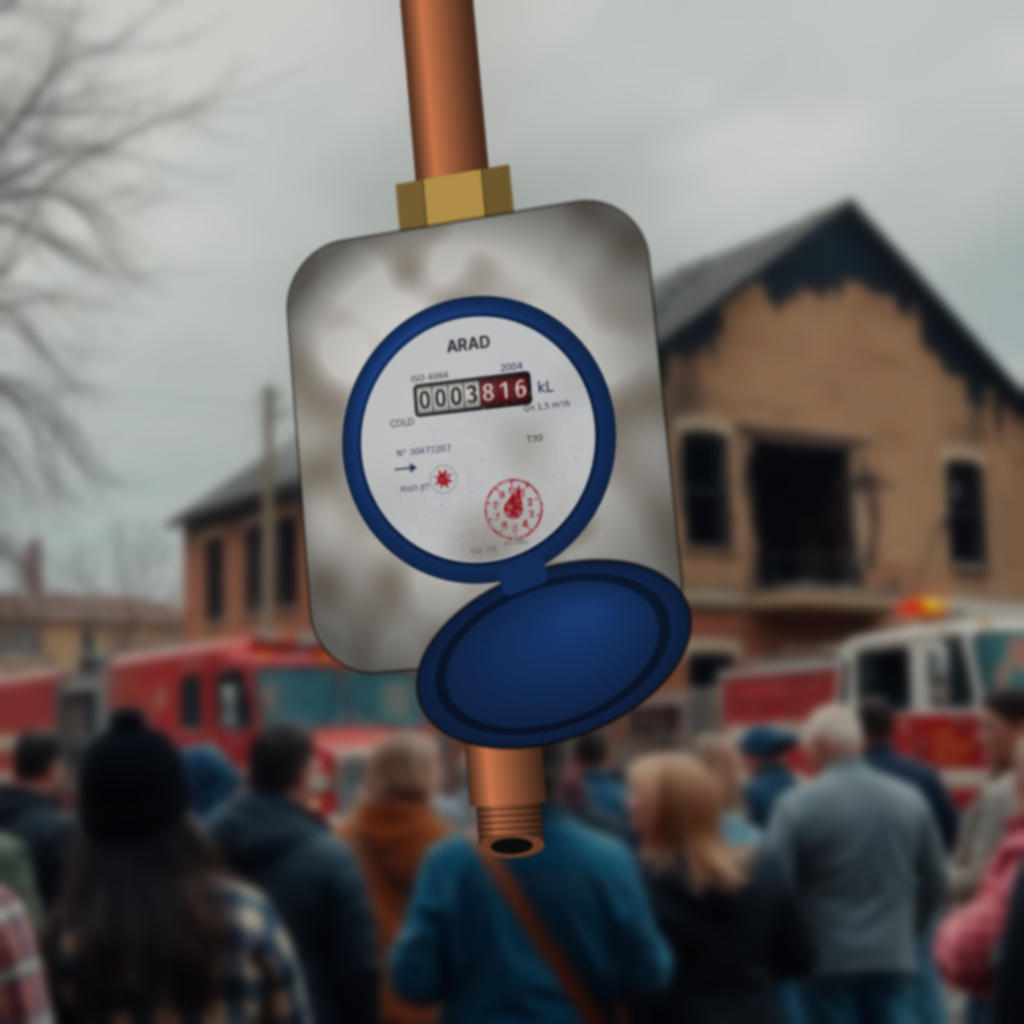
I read 3.8160; kL
